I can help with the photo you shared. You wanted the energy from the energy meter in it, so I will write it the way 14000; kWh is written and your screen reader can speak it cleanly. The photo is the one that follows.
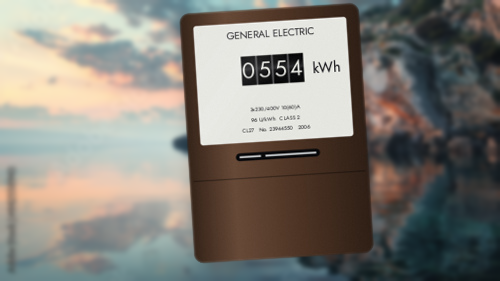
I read 554; kWh
